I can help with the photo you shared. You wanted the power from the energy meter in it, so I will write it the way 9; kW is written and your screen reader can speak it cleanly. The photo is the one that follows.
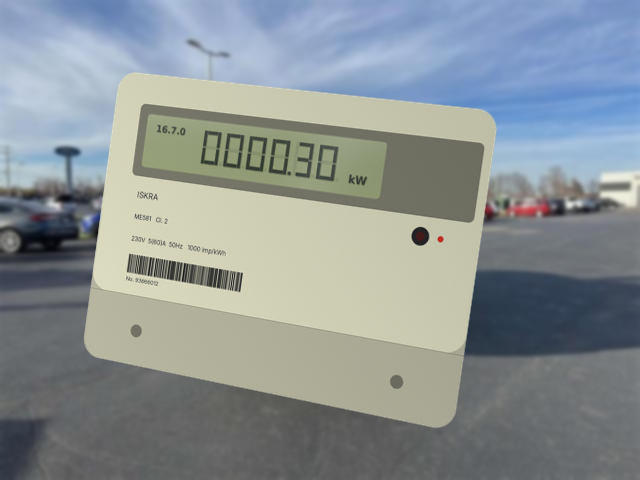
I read 0.30; kW
